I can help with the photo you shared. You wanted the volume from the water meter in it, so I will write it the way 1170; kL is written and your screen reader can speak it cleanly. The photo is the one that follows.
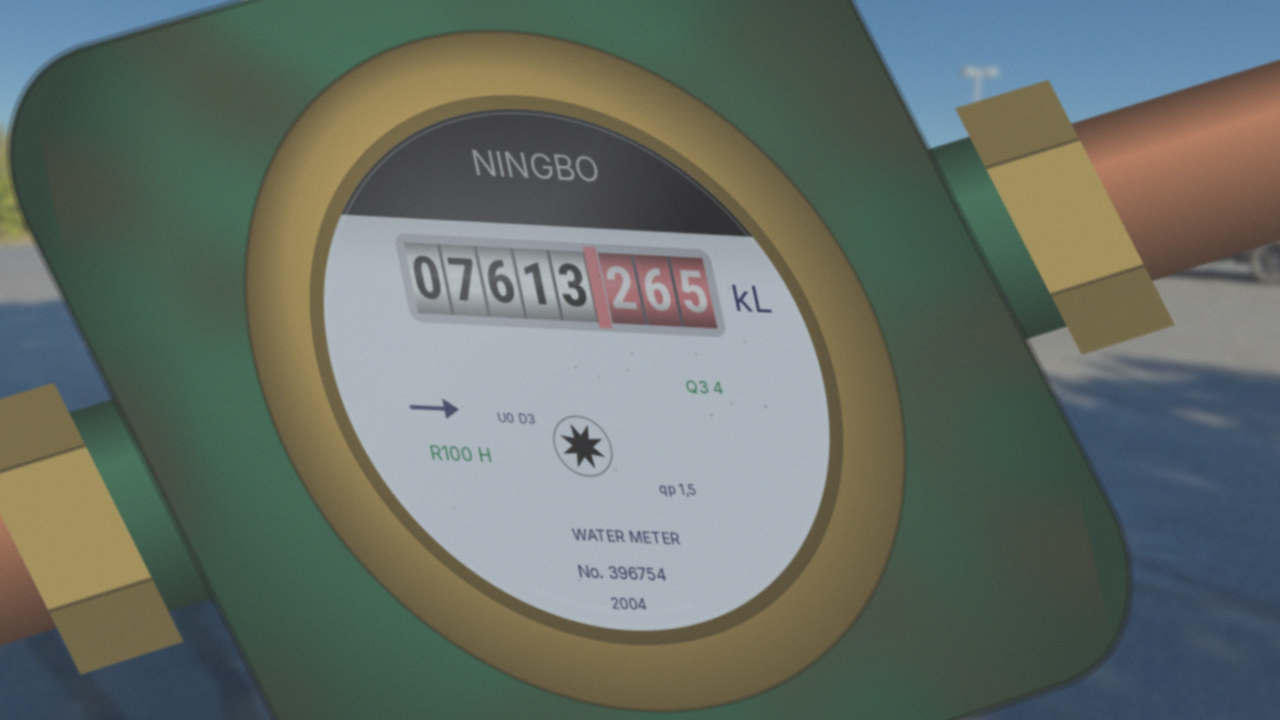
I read 7613.265; kL
